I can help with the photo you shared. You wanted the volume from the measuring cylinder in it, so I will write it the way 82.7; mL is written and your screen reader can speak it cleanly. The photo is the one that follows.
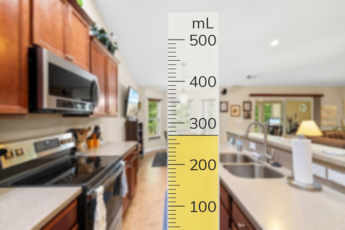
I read 270; mL
